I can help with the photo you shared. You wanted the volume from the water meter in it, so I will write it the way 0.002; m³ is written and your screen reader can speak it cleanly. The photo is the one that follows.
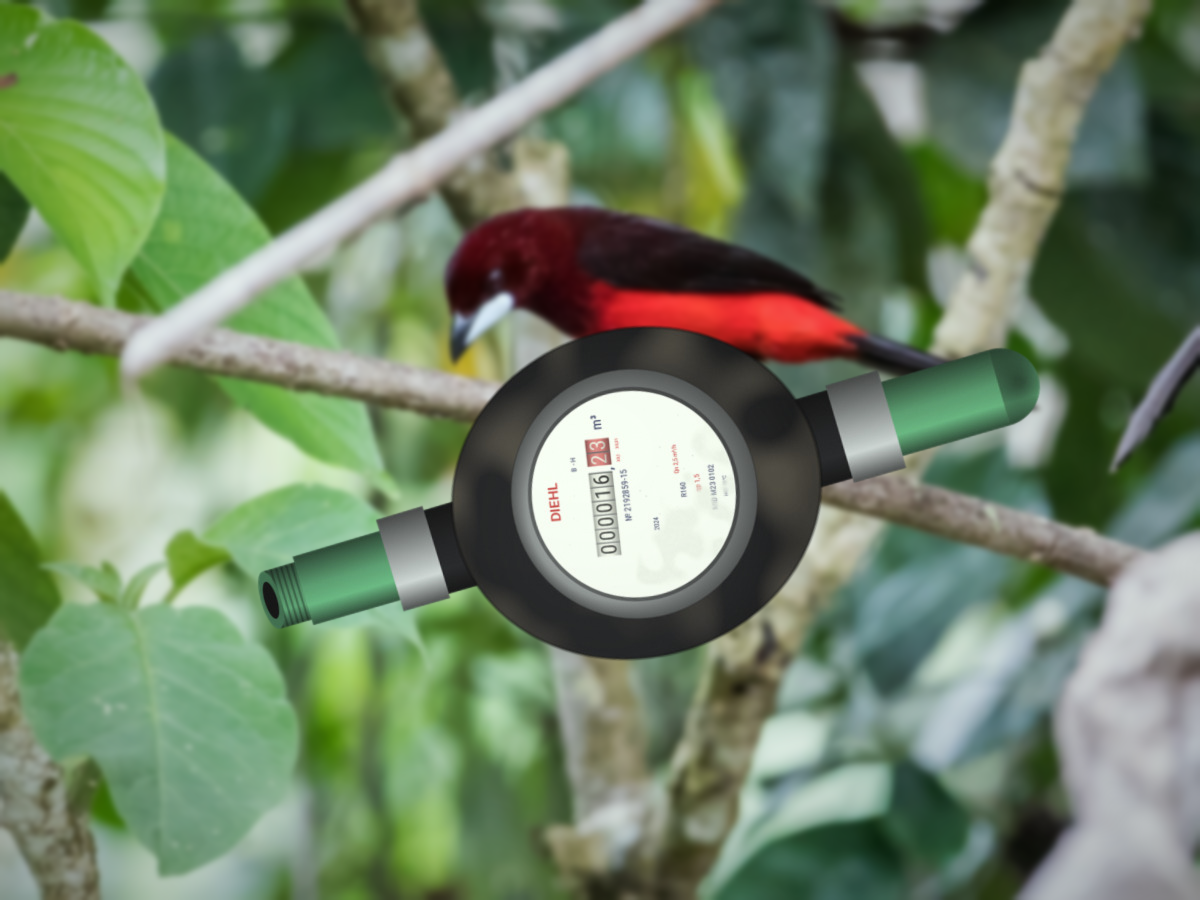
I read 16.23; m³
